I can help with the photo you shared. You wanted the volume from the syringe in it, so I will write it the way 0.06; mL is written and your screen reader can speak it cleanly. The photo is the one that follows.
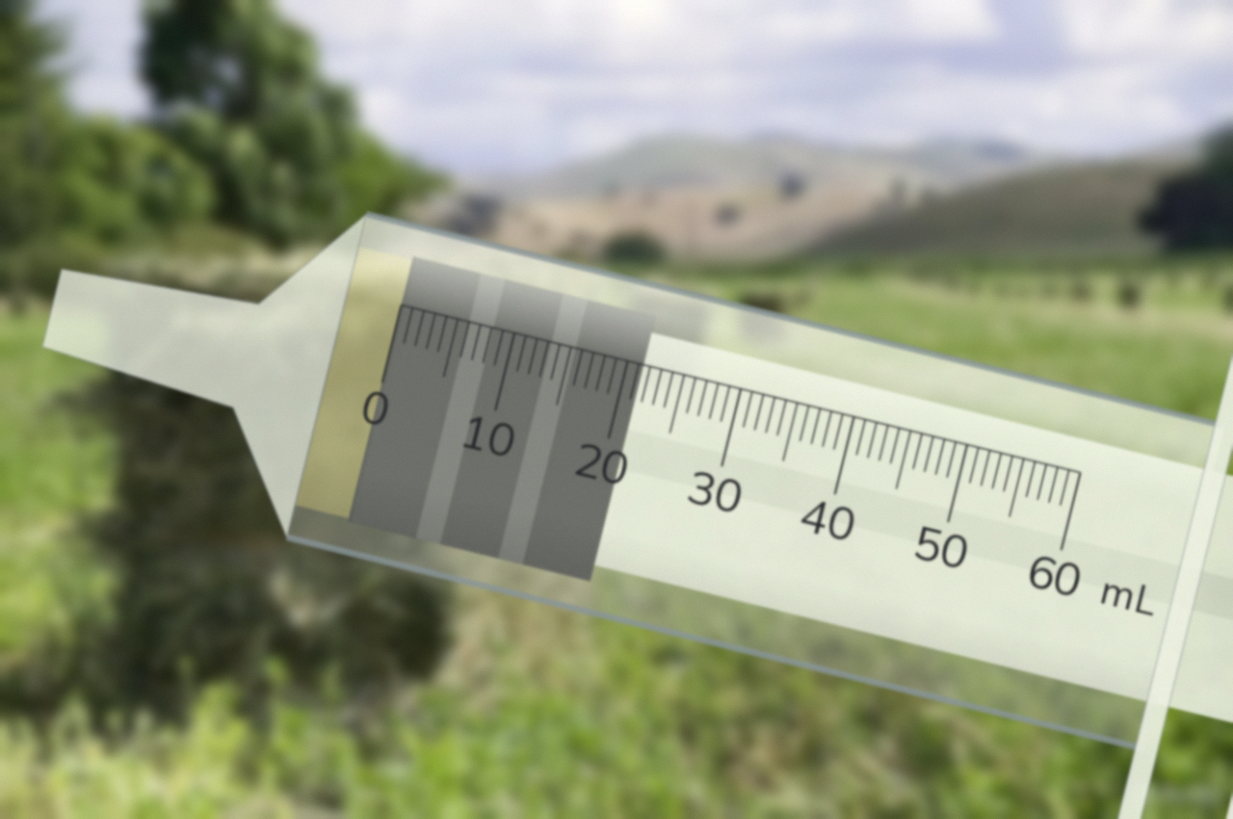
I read 0; mL
